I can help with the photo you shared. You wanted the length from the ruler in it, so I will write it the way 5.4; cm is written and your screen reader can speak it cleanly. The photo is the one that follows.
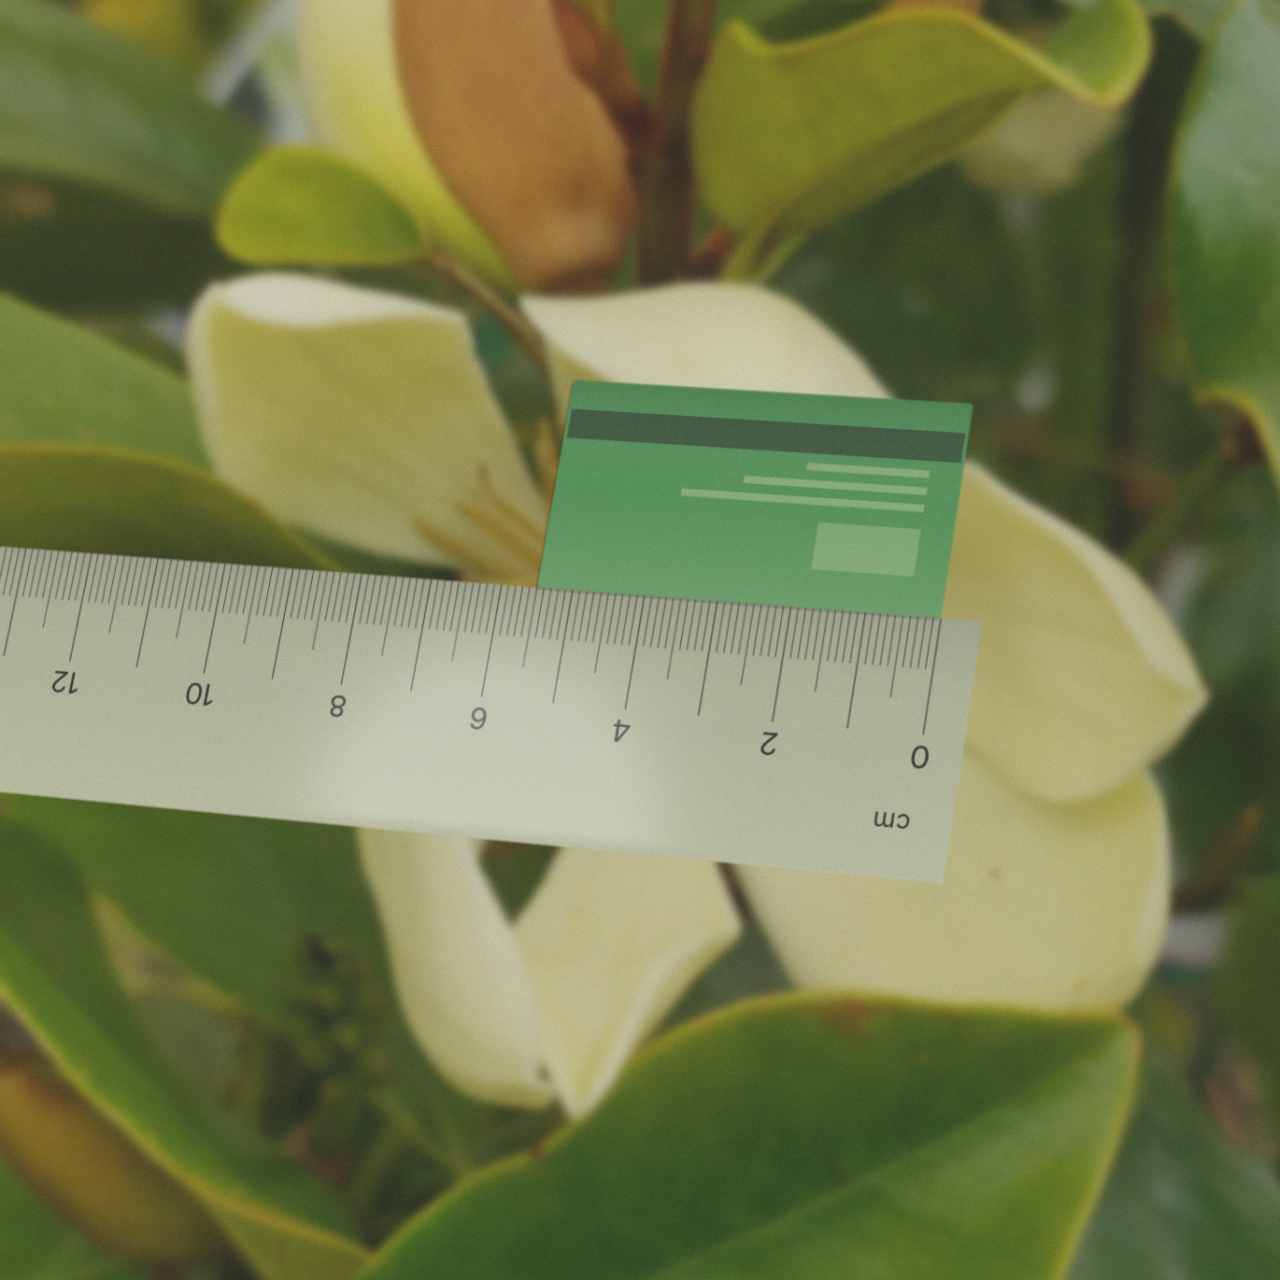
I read 5.5; cm
